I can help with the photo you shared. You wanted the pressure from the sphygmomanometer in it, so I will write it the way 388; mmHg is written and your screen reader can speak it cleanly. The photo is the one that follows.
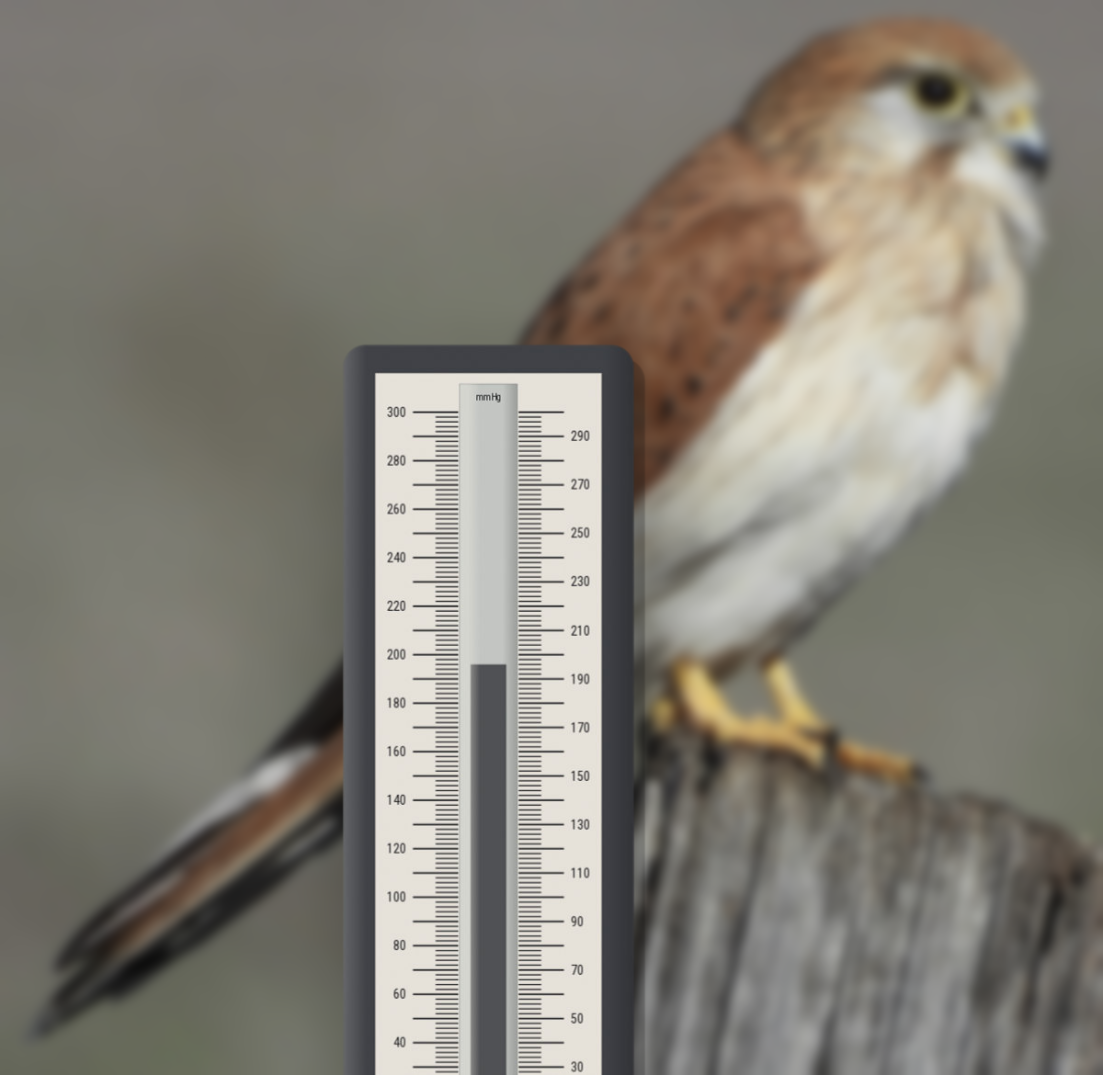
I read 196; mmHg
